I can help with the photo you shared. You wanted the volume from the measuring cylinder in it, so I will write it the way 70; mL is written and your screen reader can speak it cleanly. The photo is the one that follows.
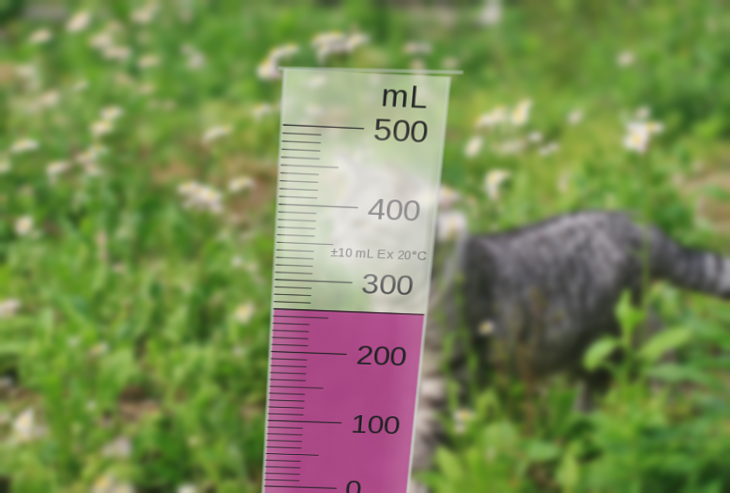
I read 260; mL
